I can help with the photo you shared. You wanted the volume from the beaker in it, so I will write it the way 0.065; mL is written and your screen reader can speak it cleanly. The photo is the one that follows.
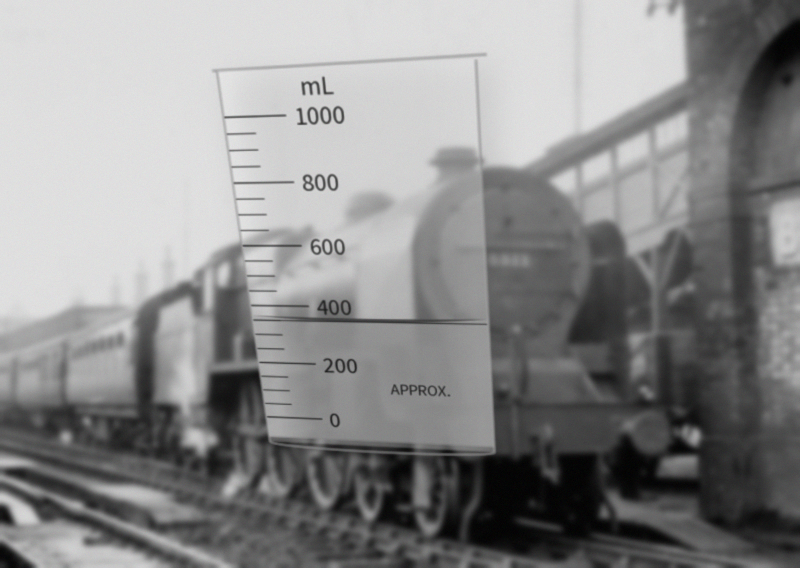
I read 350; mL
